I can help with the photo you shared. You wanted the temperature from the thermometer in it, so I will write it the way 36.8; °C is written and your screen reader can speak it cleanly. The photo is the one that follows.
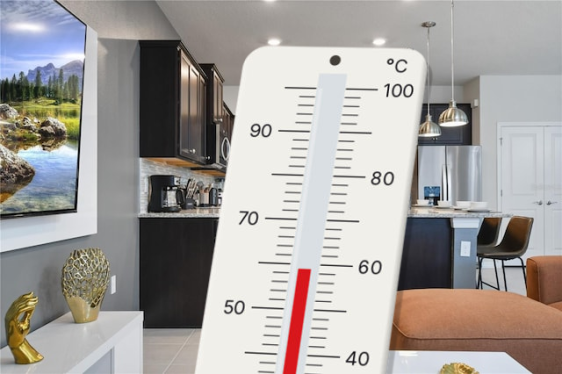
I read 59; °C
